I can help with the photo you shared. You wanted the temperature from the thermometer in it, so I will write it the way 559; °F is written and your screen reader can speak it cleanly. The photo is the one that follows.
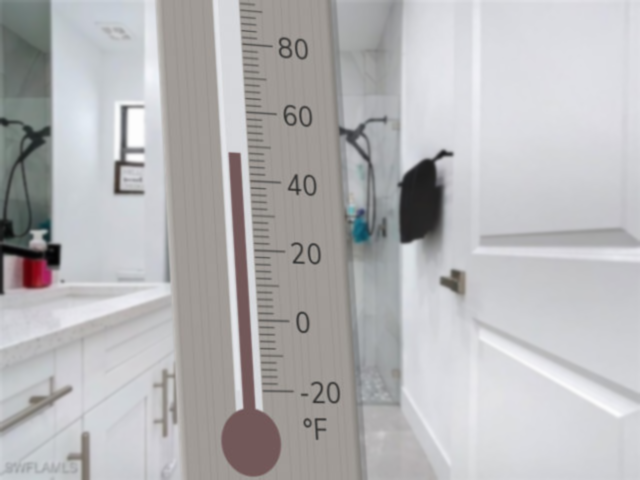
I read 48; °F
